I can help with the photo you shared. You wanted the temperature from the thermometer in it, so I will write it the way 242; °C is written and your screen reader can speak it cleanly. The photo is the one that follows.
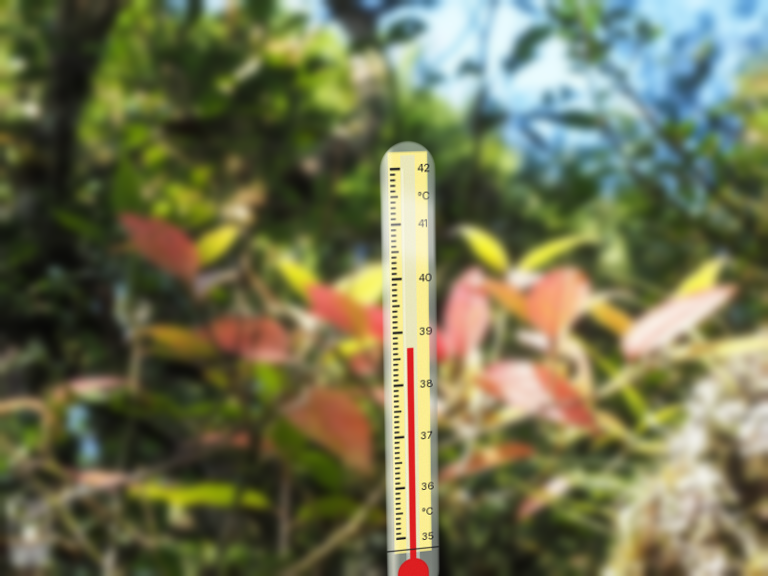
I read 38.7; °C
